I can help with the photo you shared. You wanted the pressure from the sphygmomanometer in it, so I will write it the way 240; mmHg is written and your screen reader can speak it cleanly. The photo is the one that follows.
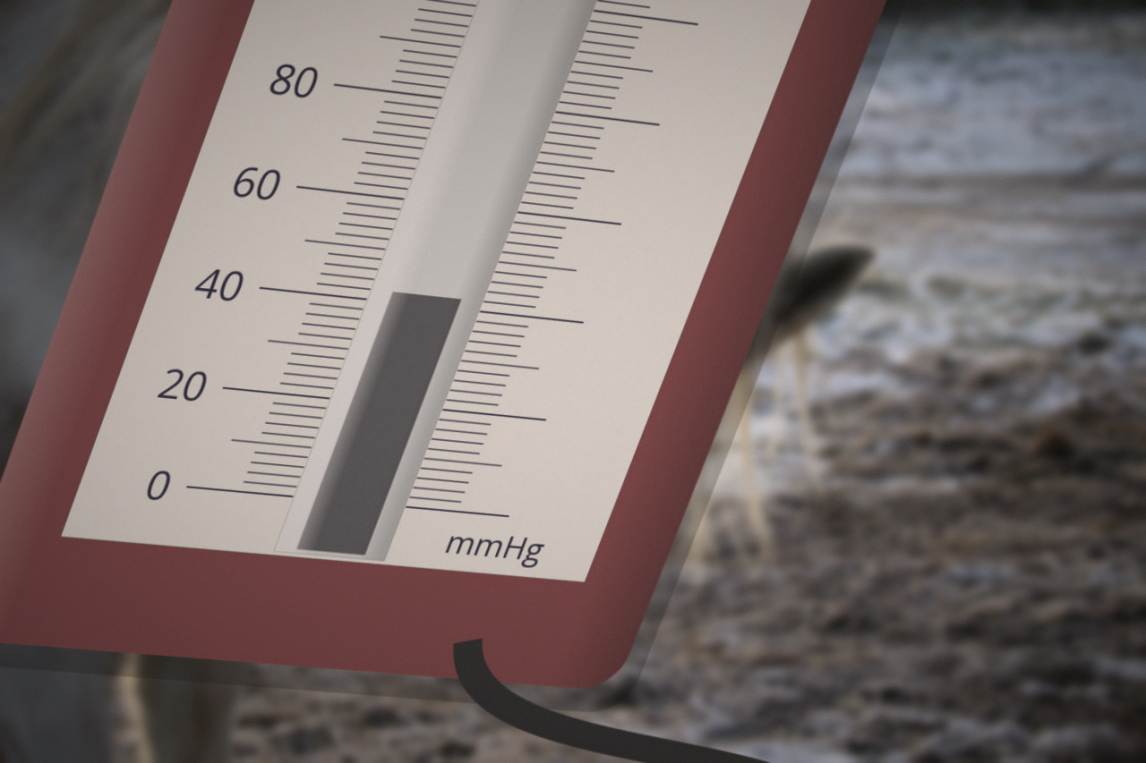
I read 42; mmHg
